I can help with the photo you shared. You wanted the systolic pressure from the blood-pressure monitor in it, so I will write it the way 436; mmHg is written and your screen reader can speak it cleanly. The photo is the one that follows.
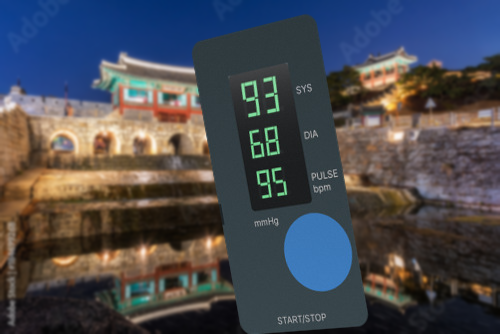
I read 93; mmHg
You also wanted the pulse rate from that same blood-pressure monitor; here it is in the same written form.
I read 95; bpm
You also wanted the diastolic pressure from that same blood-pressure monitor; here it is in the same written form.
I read 68; mmHg
